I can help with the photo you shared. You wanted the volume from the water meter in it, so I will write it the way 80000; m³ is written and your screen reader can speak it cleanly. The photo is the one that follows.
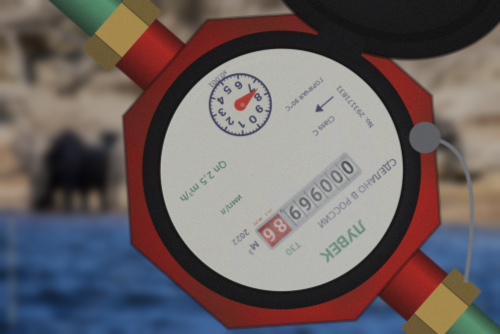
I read 969.867; m³
